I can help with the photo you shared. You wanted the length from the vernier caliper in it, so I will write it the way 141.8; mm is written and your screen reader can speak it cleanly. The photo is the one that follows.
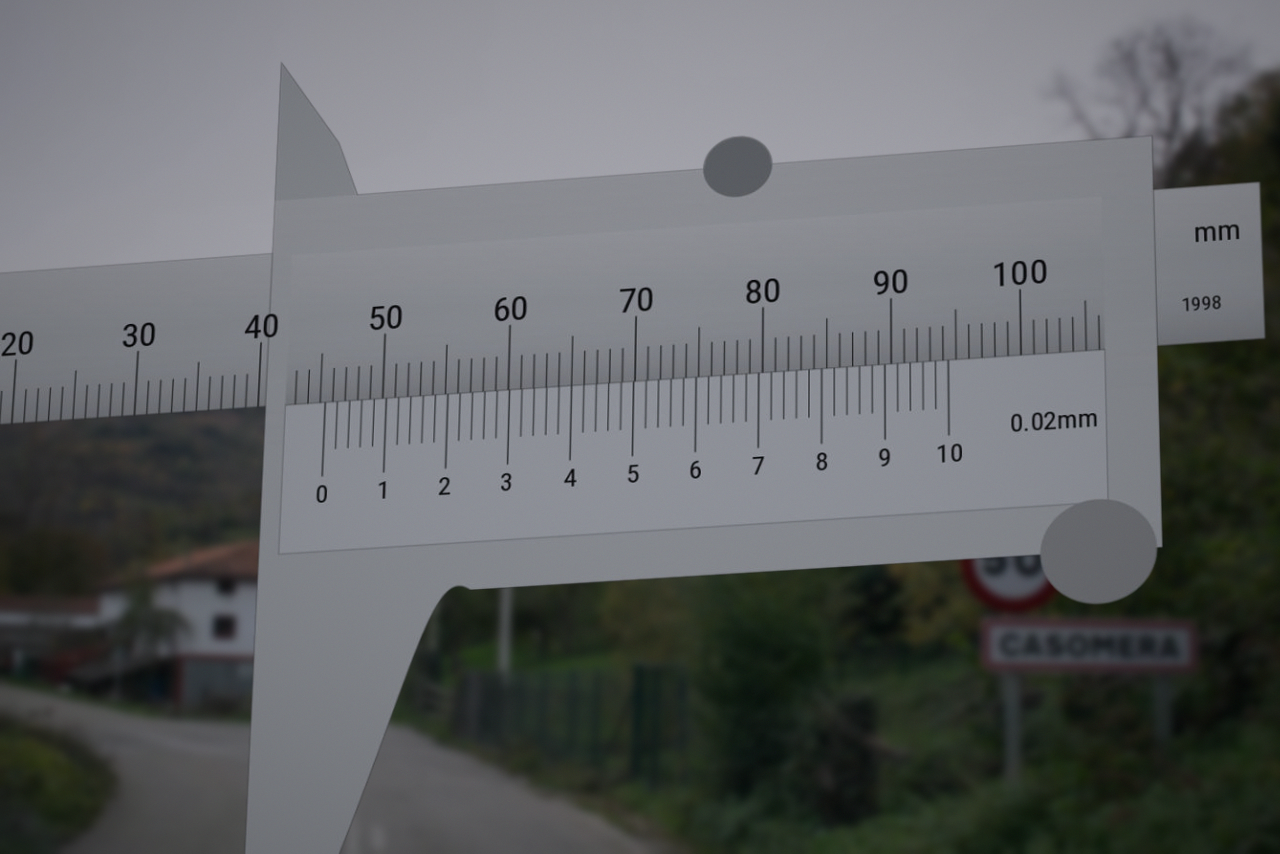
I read 45.4; mm
